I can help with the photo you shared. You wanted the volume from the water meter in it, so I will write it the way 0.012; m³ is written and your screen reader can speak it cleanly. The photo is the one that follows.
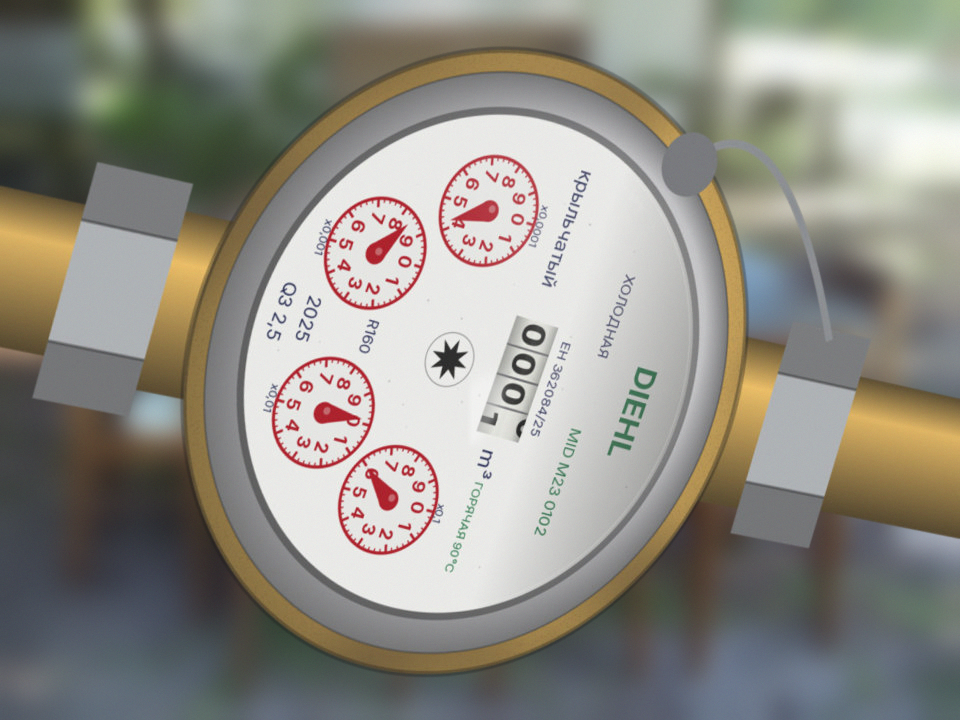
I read 0.5984; m³
